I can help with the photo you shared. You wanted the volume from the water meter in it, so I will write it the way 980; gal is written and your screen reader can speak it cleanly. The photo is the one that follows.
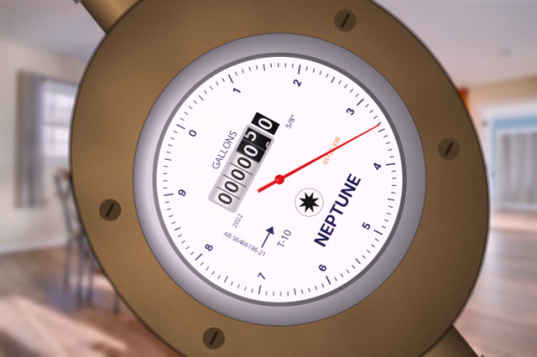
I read 53.4; gal
